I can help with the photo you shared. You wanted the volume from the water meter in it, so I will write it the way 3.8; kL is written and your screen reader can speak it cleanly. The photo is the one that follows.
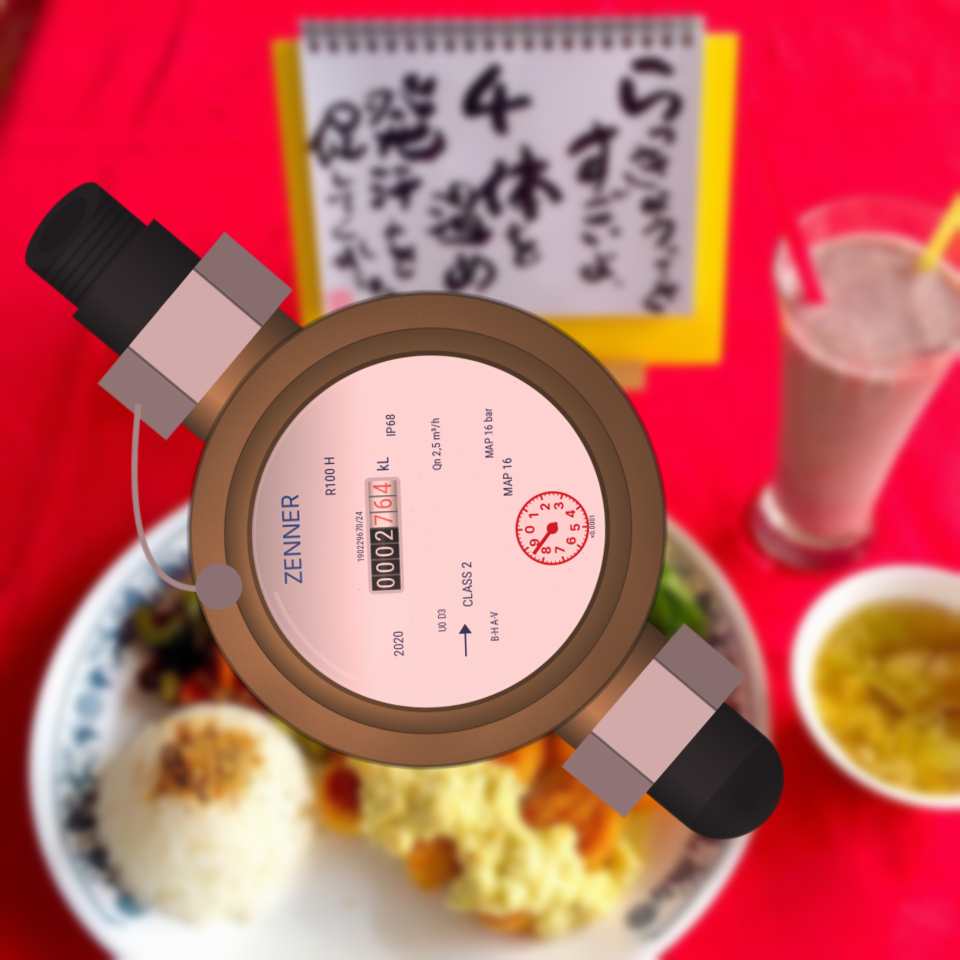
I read 2.7648; kL
